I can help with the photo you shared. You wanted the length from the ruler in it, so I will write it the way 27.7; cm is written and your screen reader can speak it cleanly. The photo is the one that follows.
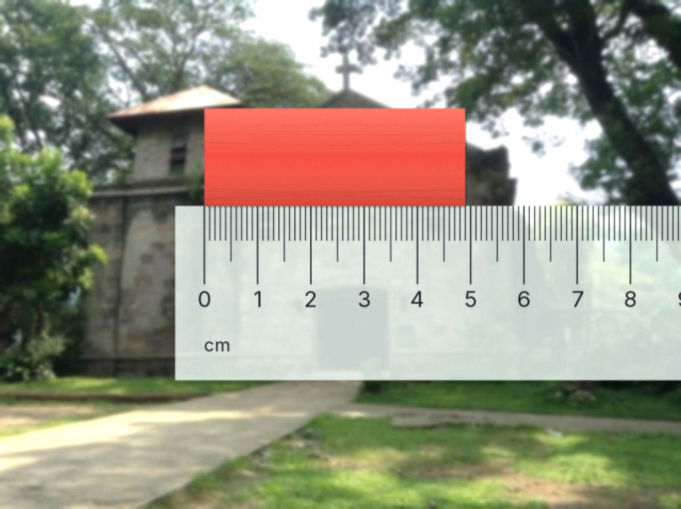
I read 4.9; cm
